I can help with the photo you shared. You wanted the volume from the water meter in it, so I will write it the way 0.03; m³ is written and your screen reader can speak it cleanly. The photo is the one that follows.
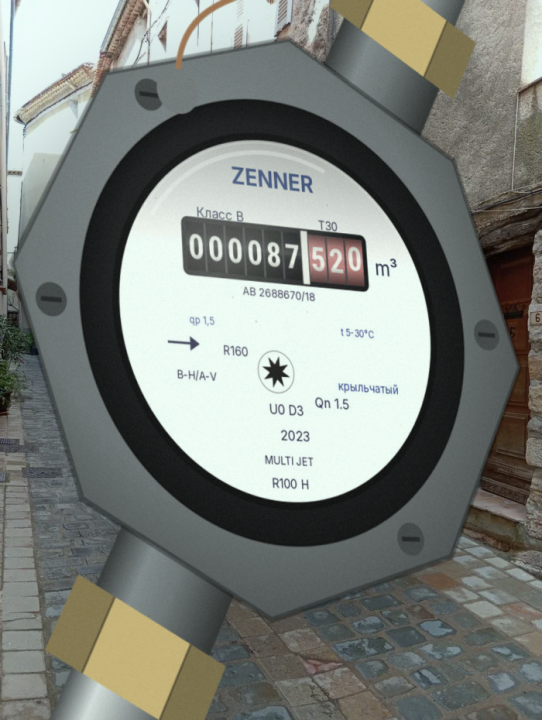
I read 87.520; m³
